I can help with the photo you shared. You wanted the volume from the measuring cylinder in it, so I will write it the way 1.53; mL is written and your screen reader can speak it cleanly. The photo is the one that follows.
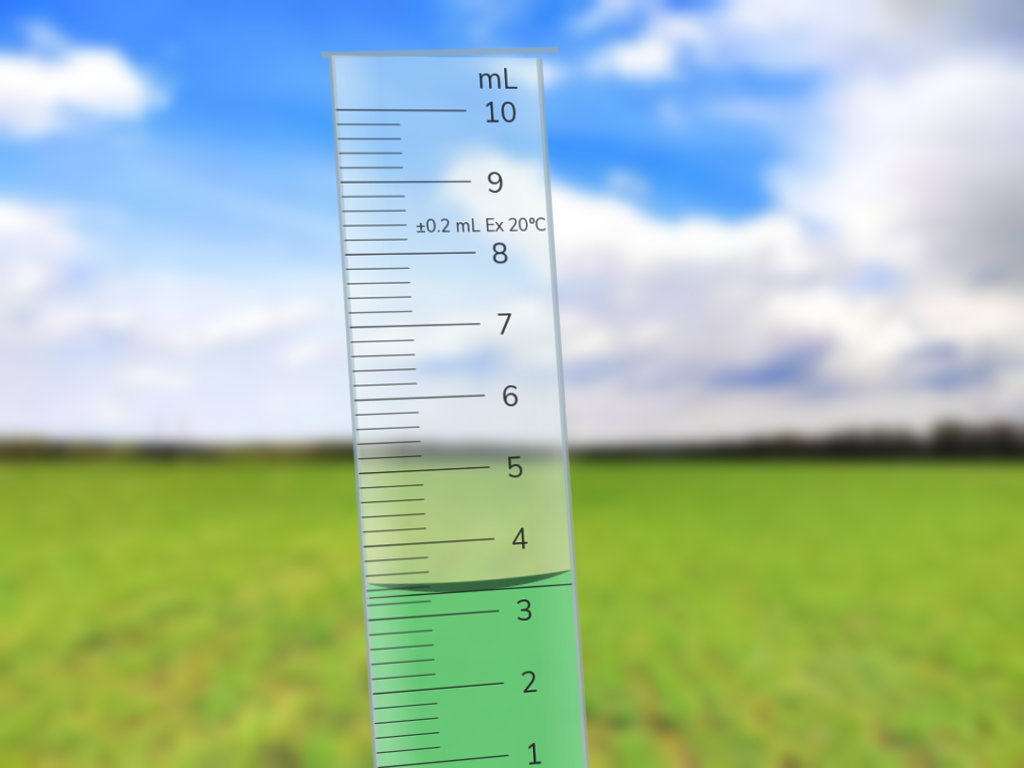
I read 3.3; mL
